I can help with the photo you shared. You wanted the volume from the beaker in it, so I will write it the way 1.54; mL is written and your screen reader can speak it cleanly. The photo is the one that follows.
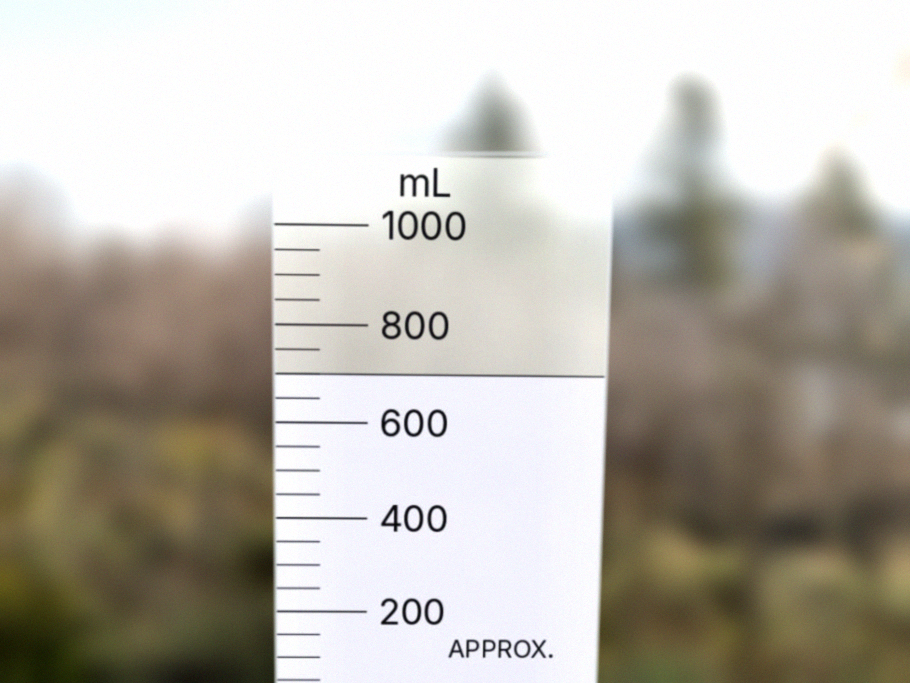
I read 700; mL
